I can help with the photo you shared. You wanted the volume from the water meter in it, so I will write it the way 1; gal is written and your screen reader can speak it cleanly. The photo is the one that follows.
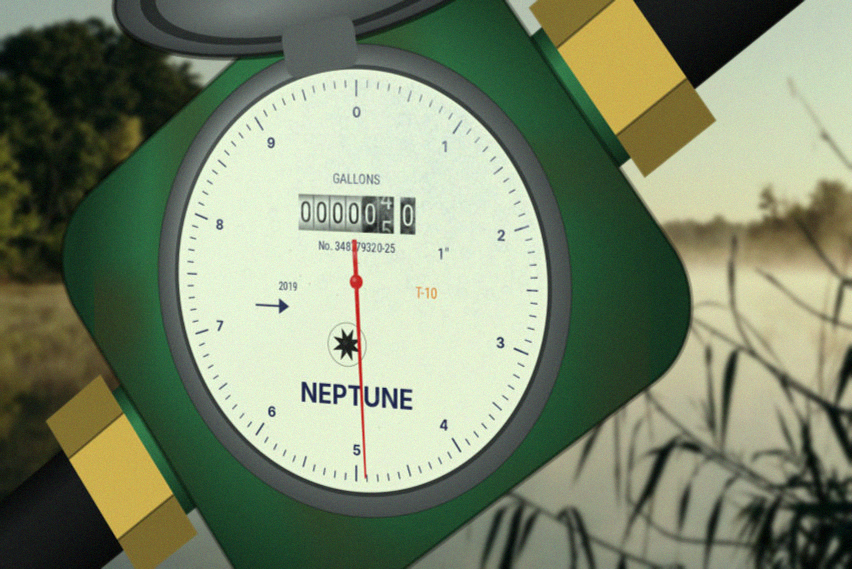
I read 44.9; gal
